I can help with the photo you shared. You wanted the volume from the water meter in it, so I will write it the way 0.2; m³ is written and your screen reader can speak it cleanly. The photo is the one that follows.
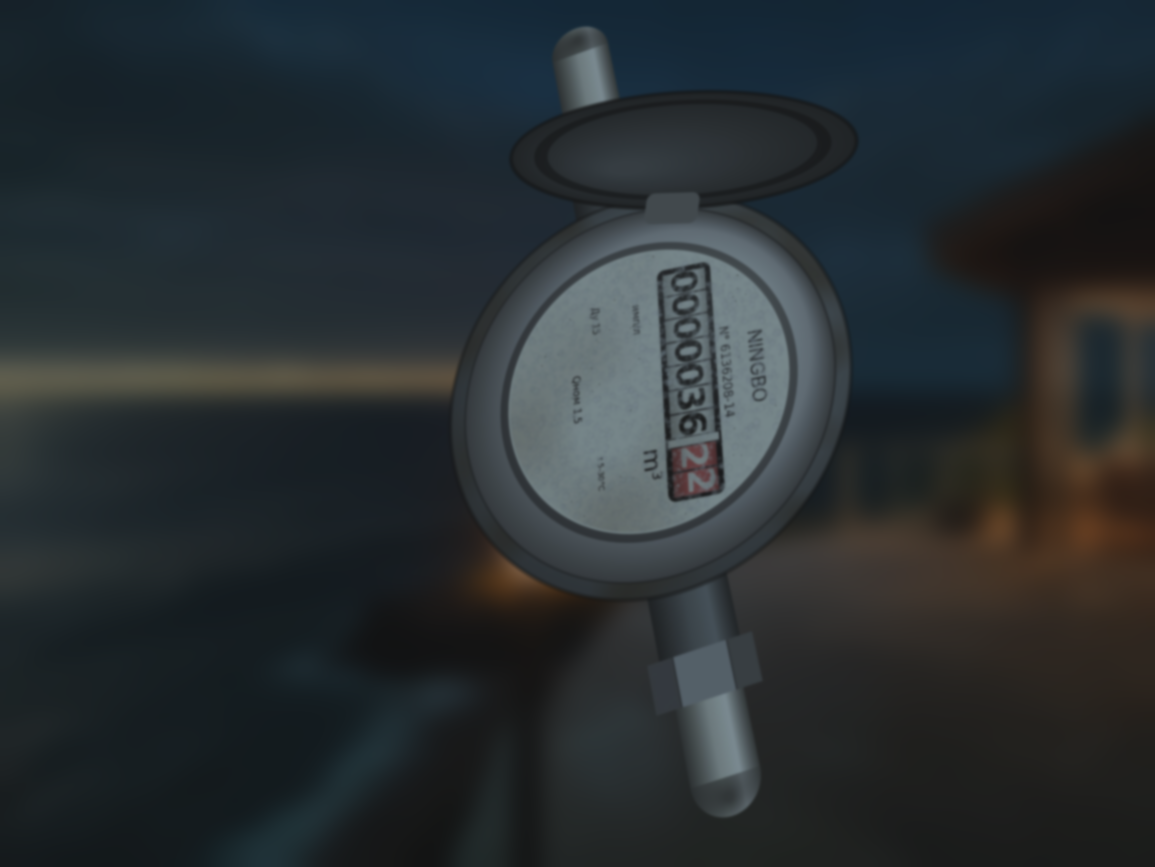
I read 36.22; m³
